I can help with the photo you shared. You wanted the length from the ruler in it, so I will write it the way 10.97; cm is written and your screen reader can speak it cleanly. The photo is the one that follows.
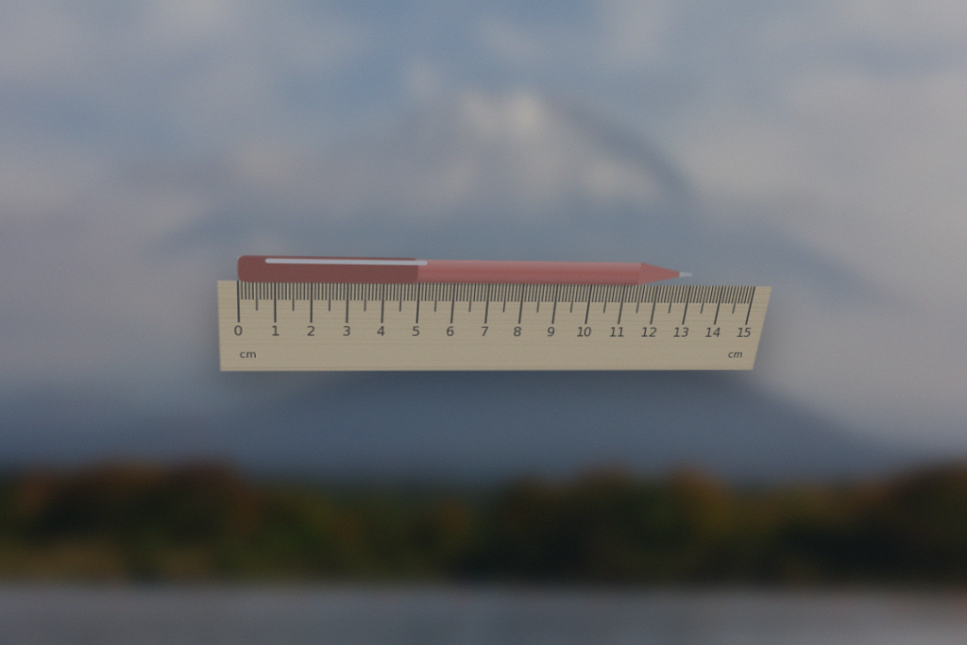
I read 13; cm
